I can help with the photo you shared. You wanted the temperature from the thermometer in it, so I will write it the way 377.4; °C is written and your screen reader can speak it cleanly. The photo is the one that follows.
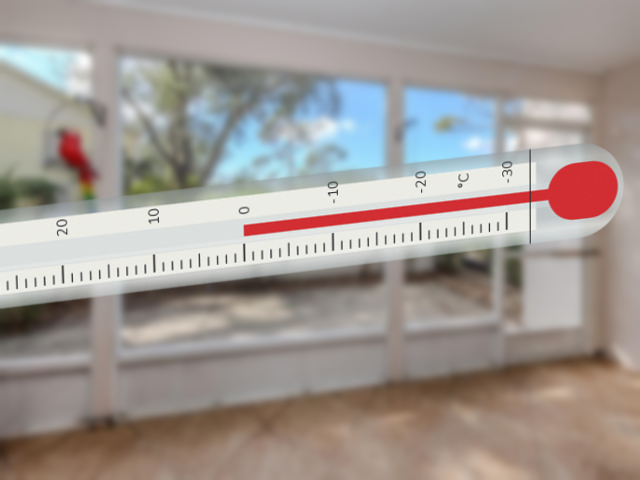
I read 0; °C
